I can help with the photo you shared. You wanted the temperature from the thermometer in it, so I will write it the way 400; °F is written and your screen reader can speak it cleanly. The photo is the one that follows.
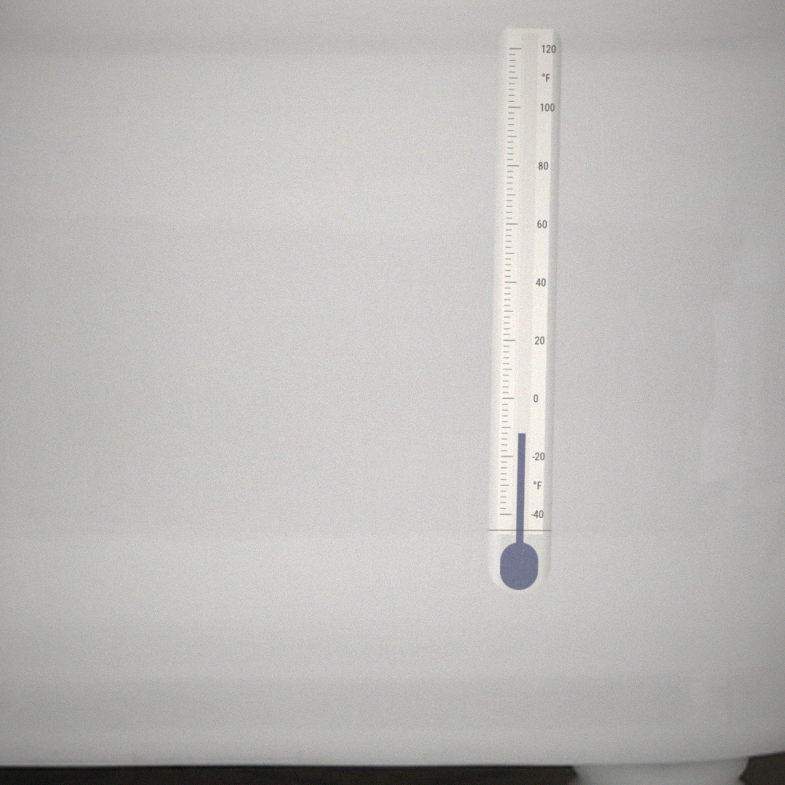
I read -12; °F
